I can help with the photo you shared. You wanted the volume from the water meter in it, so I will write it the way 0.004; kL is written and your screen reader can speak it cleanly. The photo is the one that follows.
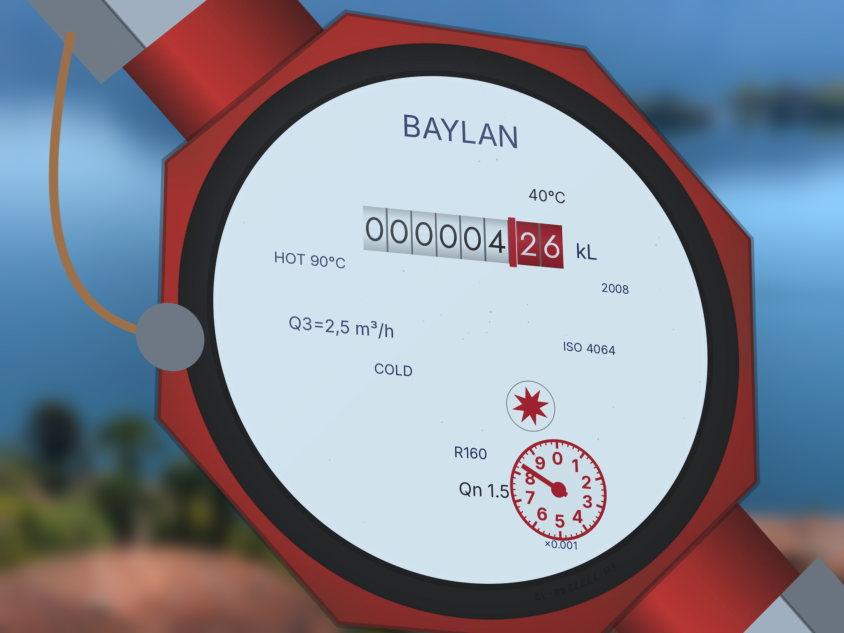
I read 4.268; kL
